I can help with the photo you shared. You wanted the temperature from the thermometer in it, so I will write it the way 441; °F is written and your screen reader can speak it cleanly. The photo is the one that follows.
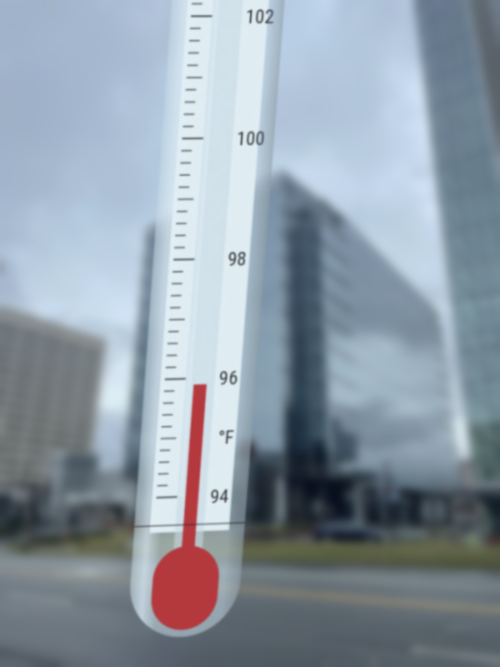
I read 95.9; °F
